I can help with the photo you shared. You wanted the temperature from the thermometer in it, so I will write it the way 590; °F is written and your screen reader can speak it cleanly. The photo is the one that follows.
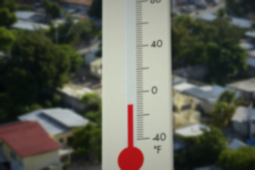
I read -10; °F
